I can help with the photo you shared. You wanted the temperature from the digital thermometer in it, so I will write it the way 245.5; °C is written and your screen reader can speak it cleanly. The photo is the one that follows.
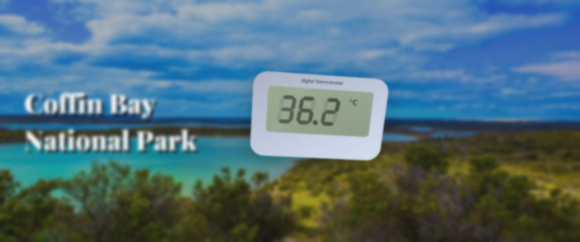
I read 36.2; °C
